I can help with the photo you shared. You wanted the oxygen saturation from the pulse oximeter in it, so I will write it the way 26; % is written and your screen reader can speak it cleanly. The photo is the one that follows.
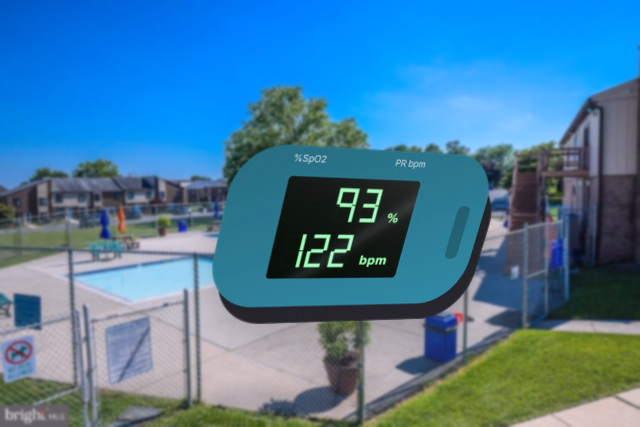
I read 93; %
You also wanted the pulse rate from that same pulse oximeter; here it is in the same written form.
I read 122; bpm
